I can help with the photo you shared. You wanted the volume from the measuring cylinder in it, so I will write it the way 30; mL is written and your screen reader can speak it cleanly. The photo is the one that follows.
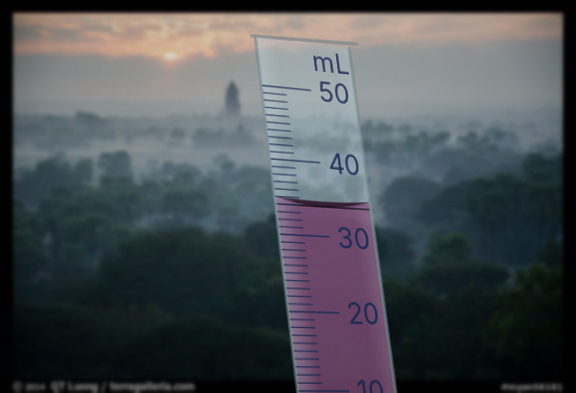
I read 34; mL
